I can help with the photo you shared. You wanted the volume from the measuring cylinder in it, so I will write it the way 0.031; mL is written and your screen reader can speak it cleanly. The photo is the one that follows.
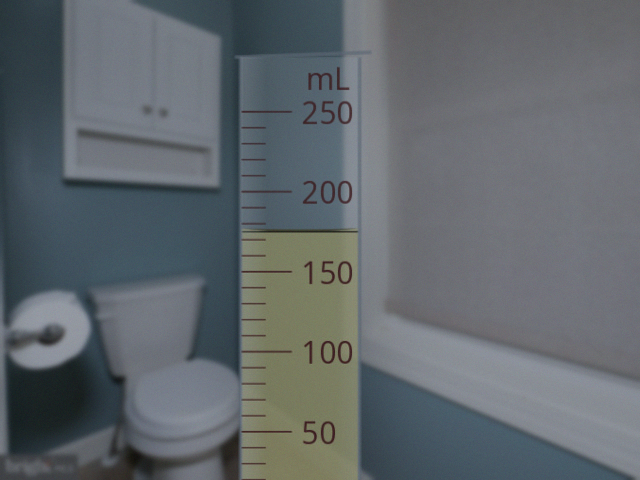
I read 175; mL
